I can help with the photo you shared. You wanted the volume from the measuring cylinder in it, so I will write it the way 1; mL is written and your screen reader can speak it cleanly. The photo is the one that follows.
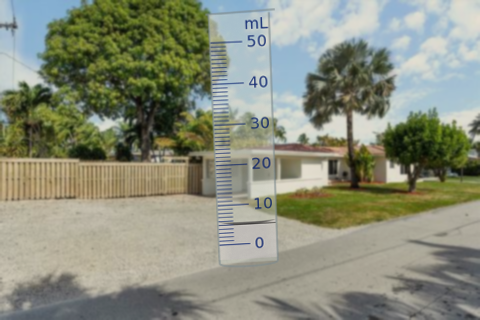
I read 5; mL
